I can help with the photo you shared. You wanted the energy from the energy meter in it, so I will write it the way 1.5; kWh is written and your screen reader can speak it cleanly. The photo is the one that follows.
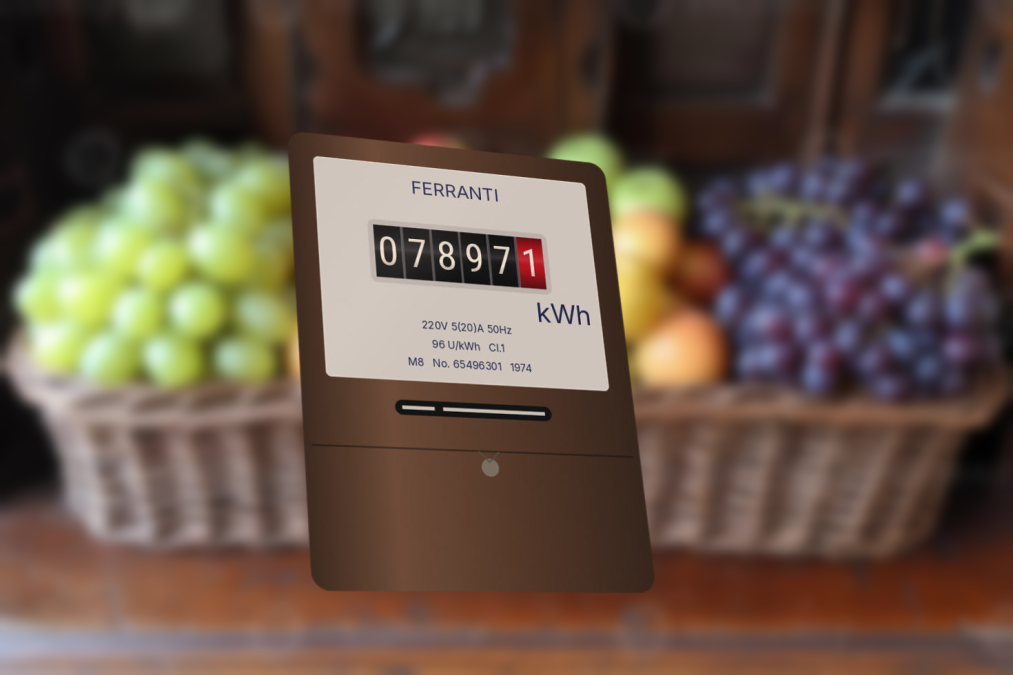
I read 7897.1; kWh
